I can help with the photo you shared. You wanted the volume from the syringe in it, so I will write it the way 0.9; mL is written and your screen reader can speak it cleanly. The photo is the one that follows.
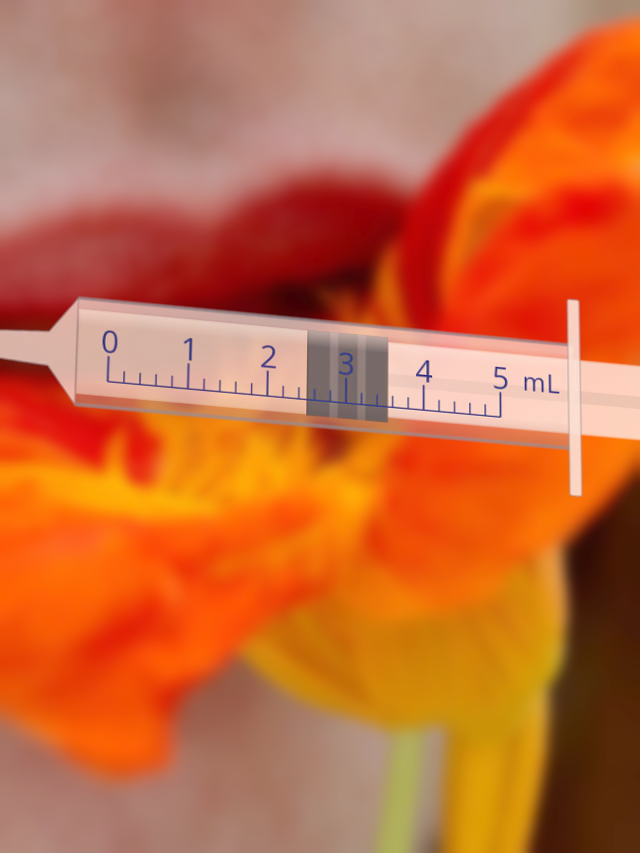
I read 2.5; mL
